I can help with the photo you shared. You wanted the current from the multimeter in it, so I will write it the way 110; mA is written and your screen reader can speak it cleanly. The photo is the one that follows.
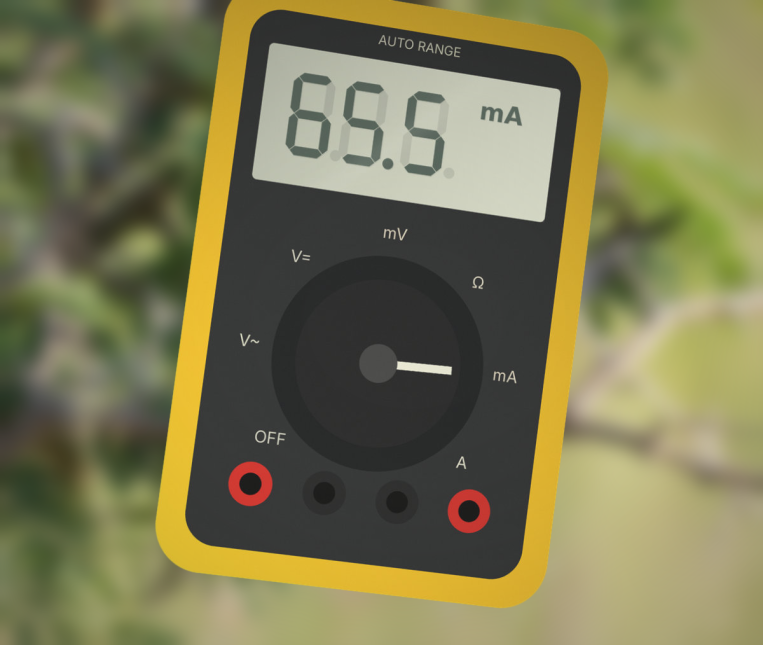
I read 65.5; mA
